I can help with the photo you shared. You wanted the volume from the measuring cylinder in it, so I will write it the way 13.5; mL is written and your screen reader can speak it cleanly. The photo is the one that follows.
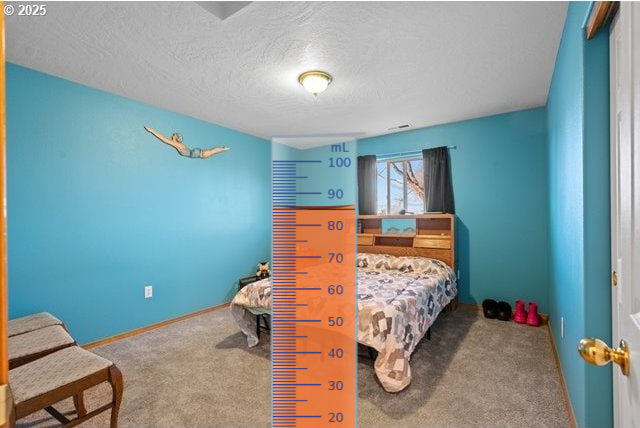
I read 85; mL
